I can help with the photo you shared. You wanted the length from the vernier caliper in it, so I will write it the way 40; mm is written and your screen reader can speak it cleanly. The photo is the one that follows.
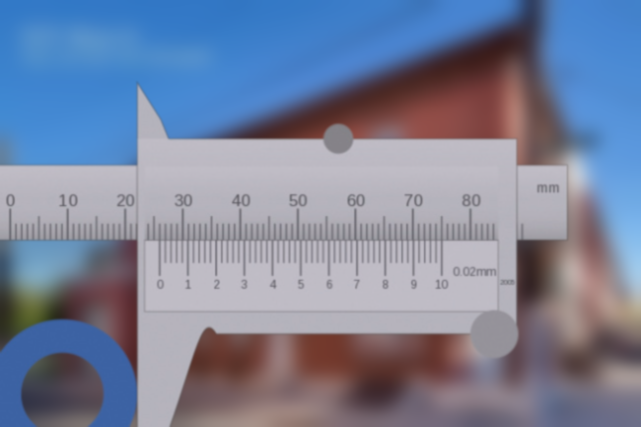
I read 26.0; mm
